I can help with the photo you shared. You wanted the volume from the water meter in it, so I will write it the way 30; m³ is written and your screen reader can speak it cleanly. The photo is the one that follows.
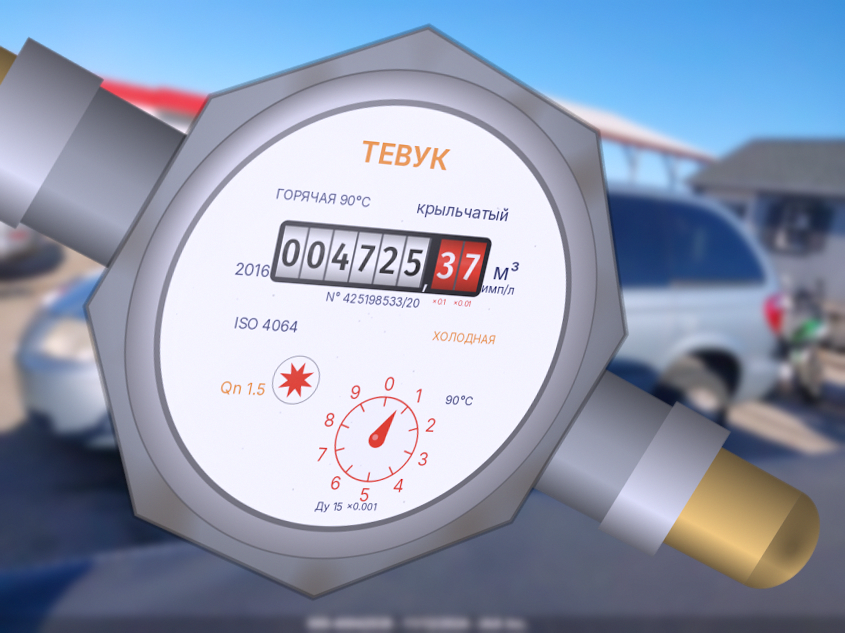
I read 4725.370; m³
